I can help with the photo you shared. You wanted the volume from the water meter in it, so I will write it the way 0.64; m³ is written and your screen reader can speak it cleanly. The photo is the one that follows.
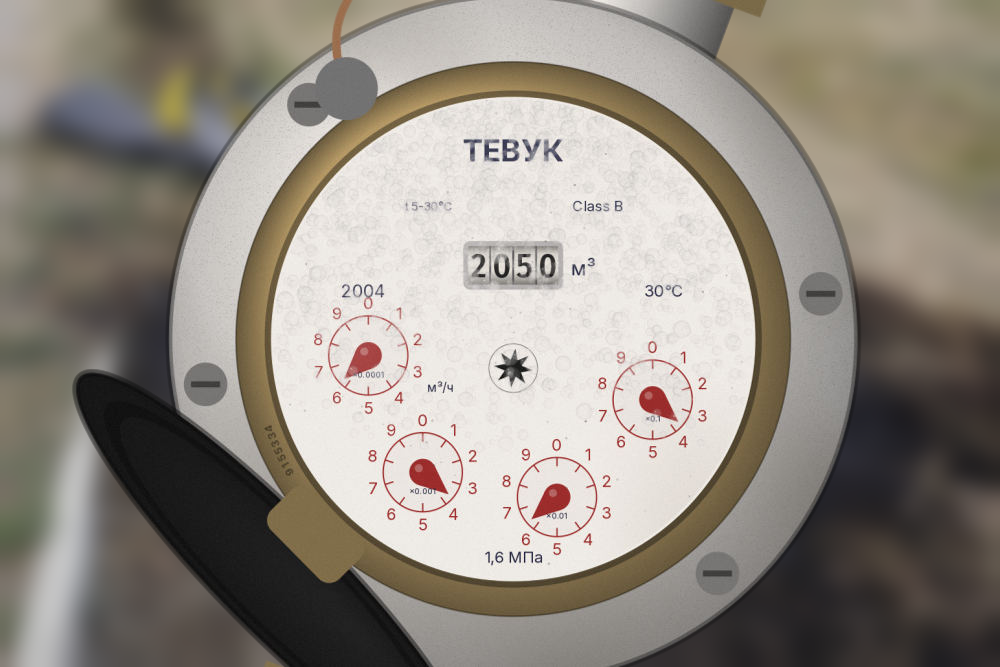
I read 2050.3636; m³
